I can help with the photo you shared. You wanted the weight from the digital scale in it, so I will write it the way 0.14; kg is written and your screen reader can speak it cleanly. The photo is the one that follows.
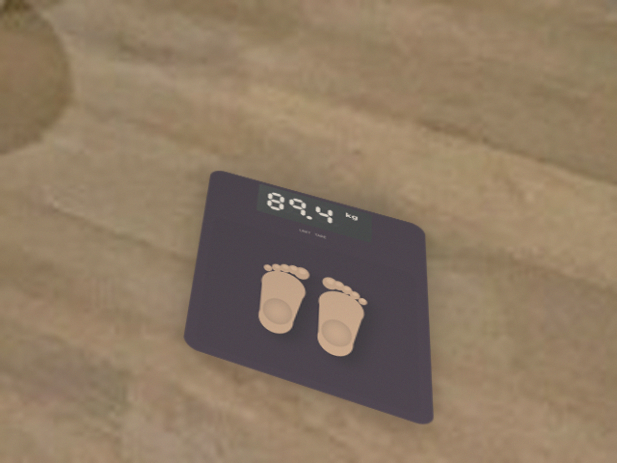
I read 89.4; kg
